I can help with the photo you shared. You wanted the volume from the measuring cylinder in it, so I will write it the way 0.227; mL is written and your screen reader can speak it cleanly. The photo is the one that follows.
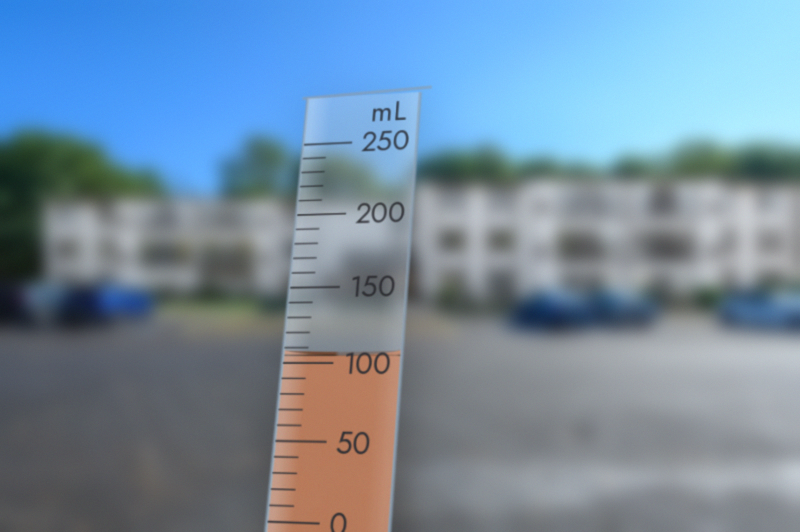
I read 105; mL
